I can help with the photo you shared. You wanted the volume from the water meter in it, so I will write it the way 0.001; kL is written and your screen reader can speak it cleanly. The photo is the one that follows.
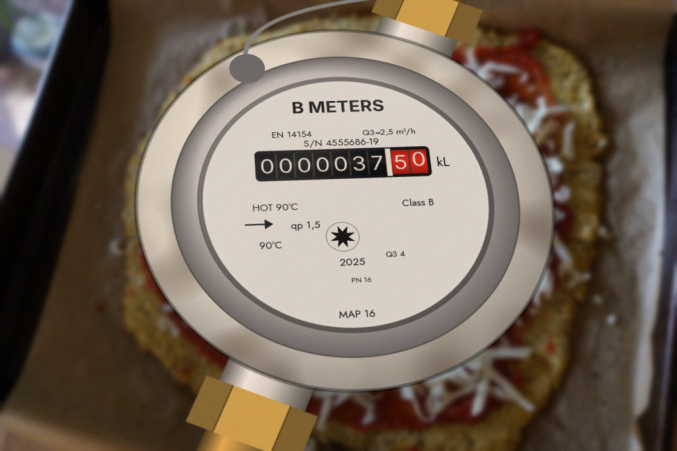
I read 37.50; kL
